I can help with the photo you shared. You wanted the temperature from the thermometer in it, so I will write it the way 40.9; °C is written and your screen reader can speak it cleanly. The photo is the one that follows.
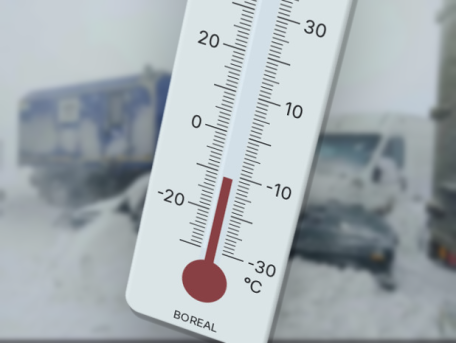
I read -11; °C
